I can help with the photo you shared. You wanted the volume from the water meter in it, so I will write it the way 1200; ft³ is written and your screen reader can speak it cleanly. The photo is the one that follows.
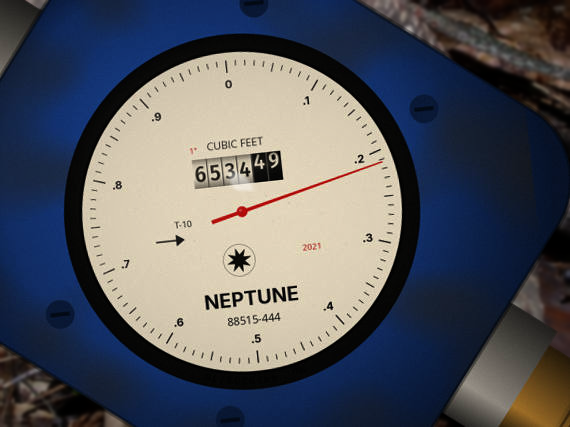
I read 653449.21; ft³
